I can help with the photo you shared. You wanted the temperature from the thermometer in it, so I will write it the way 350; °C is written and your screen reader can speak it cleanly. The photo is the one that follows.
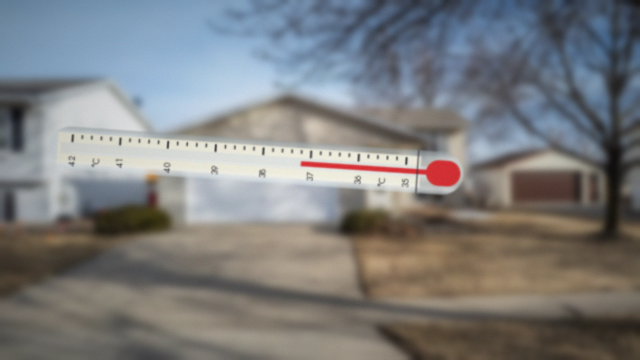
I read 37.2; °C
